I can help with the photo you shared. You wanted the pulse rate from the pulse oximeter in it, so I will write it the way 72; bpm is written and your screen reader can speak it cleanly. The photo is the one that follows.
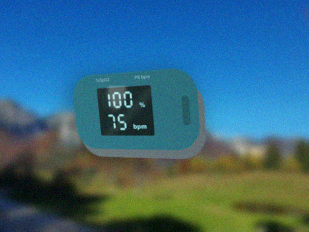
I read 75; bpm
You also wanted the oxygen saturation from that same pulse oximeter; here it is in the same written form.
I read 100; %
